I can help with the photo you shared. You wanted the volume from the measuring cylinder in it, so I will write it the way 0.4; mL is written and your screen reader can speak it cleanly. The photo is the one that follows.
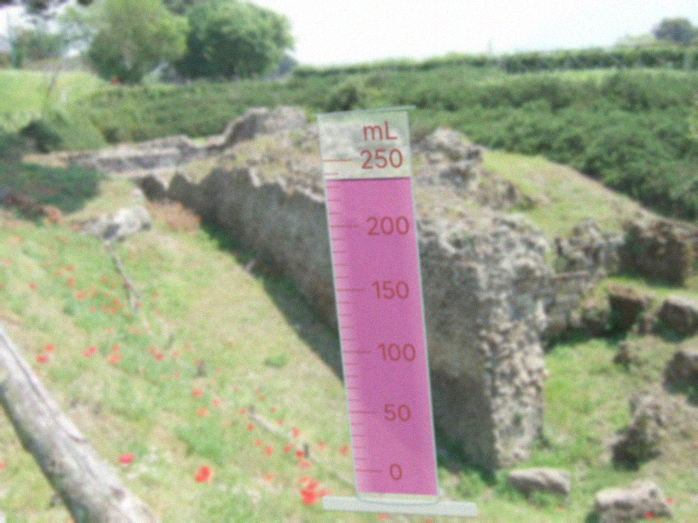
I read 235; mL
